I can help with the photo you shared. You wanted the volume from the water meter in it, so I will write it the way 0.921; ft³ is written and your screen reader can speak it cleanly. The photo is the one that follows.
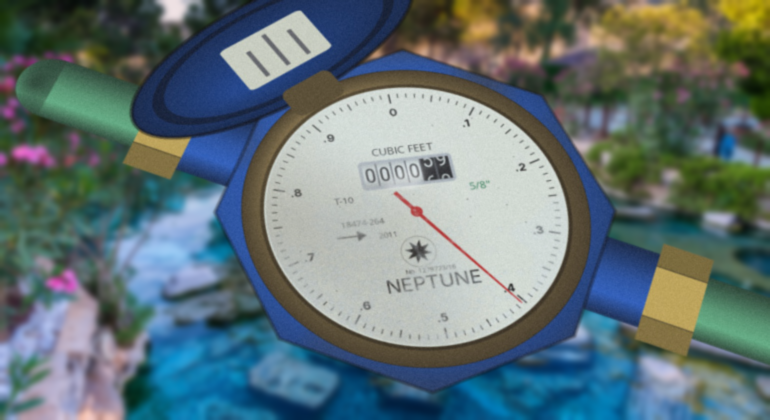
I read 59.40; ft³
